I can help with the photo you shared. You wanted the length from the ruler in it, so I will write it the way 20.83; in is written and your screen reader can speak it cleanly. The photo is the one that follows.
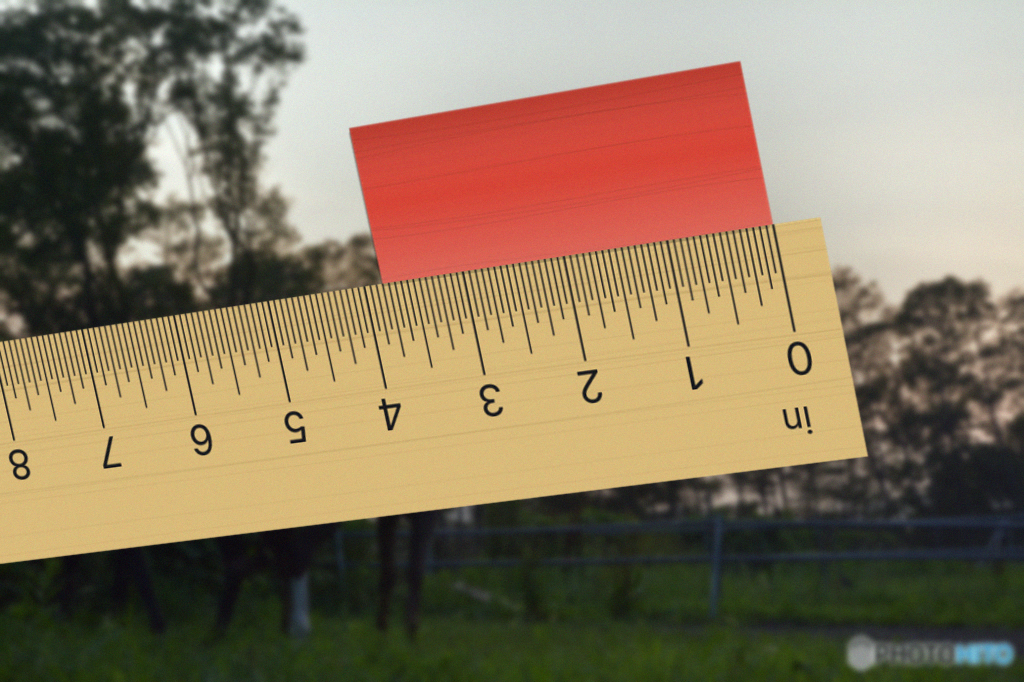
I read 3.8125; in
